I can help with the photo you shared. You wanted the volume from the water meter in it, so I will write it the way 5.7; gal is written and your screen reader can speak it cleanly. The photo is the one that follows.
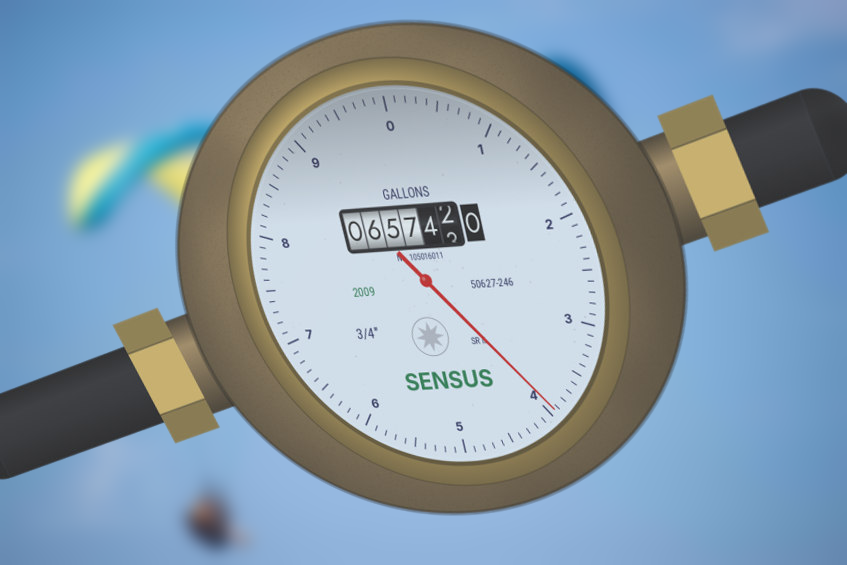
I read 657423.9; gal
